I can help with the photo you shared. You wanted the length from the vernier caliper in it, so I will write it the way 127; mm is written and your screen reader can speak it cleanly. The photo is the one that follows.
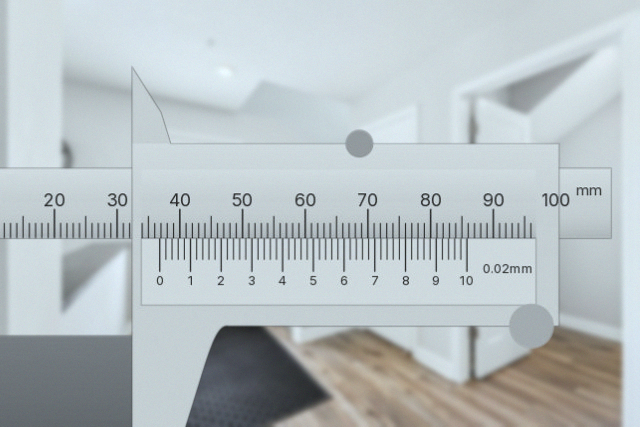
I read 36.8; mm
